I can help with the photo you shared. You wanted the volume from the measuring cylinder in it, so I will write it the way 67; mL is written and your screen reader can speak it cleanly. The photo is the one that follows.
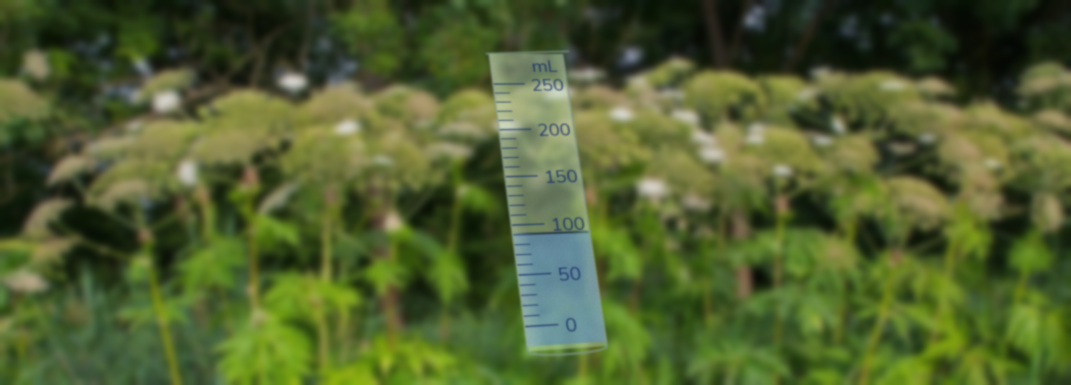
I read 90; mL
